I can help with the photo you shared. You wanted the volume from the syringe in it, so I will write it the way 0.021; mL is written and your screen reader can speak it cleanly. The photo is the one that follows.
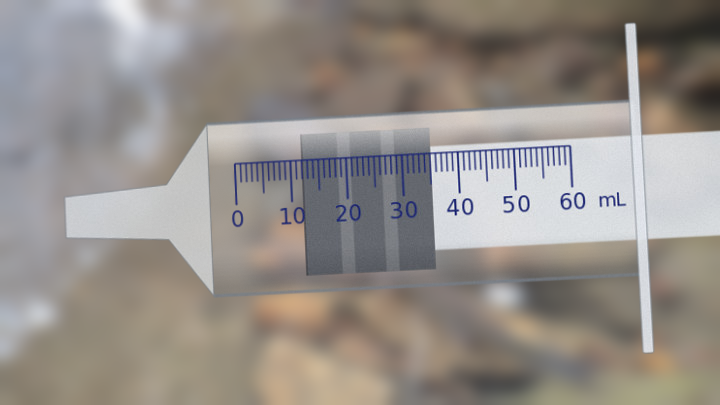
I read 12; mL
